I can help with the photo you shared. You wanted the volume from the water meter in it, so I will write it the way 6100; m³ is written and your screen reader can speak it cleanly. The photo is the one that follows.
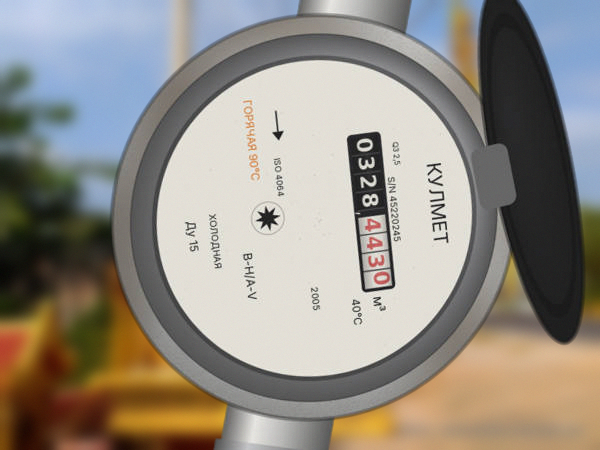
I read 328.4430; m³
